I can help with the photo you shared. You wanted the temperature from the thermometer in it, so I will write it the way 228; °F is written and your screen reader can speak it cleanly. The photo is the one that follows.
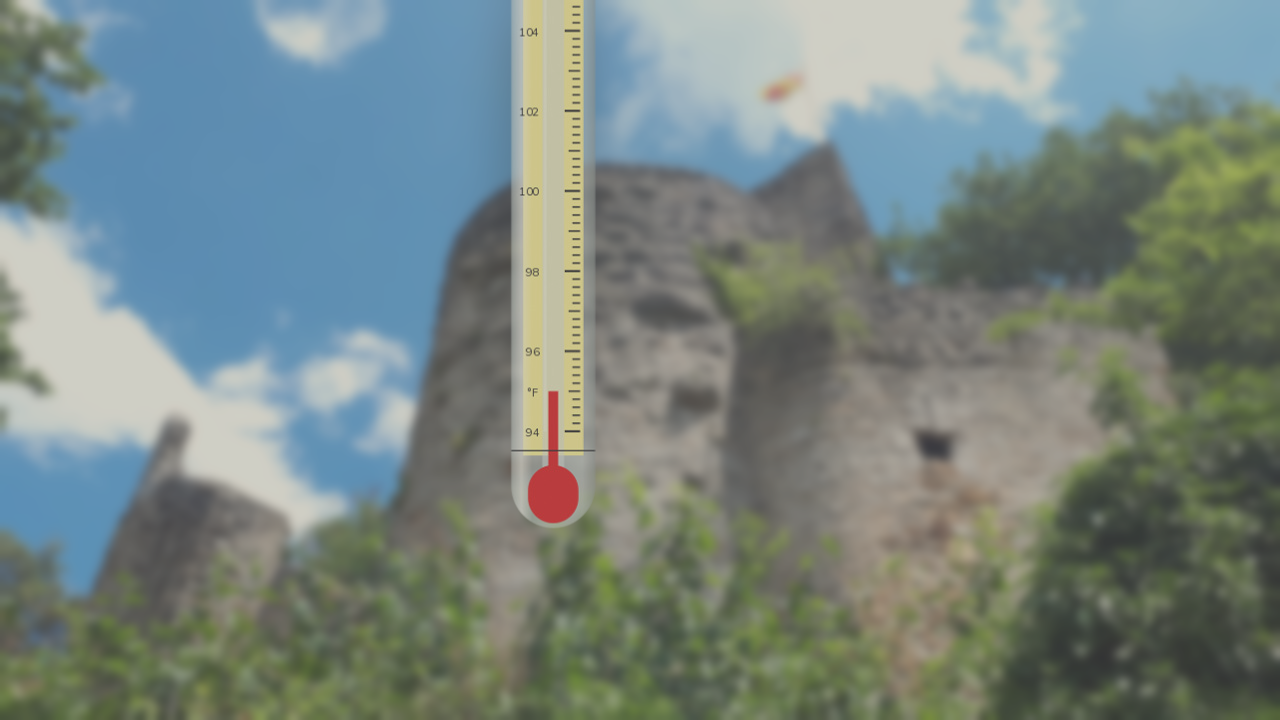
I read 95; °F
